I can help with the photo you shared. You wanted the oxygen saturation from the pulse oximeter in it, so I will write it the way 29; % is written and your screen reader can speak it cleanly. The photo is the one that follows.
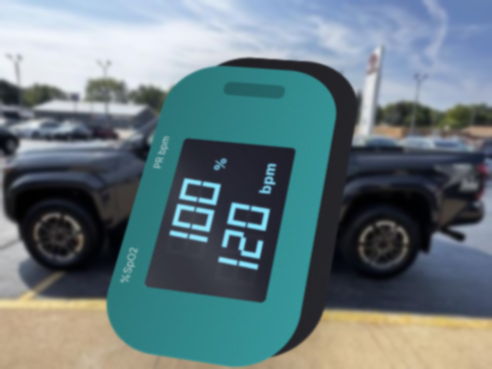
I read 100; %
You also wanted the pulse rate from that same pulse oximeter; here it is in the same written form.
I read 120; bpm
